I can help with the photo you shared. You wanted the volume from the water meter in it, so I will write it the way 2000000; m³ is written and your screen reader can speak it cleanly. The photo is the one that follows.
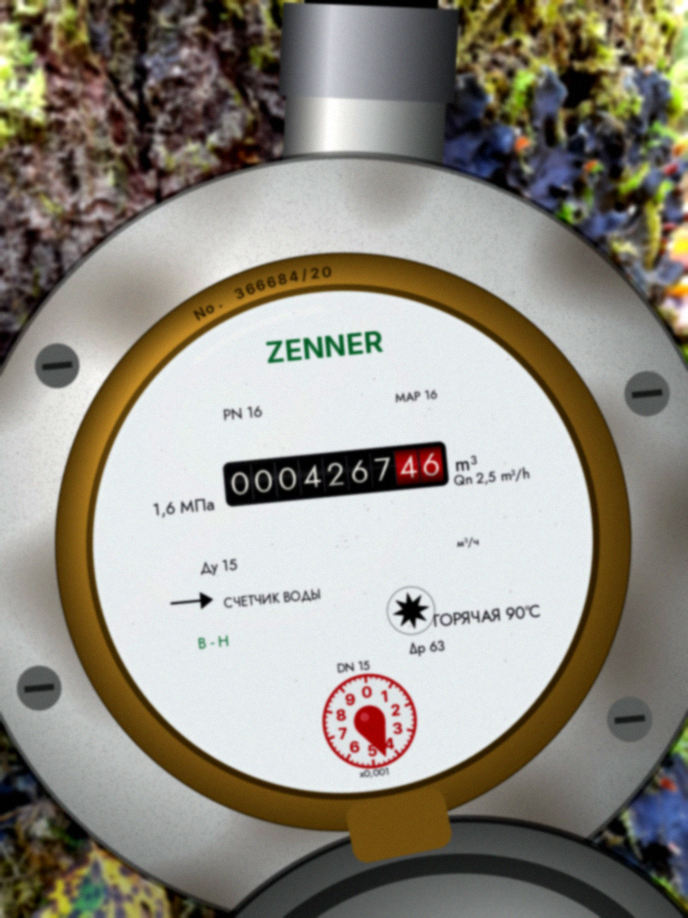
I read 4267.464; m³
